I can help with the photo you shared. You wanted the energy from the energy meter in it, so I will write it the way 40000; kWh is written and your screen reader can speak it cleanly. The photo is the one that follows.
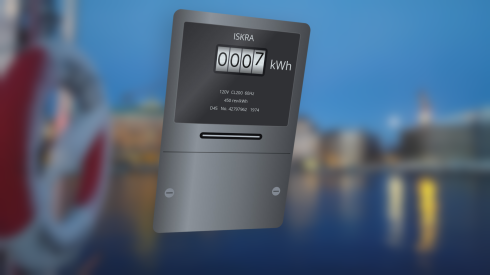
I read 7; kWh
